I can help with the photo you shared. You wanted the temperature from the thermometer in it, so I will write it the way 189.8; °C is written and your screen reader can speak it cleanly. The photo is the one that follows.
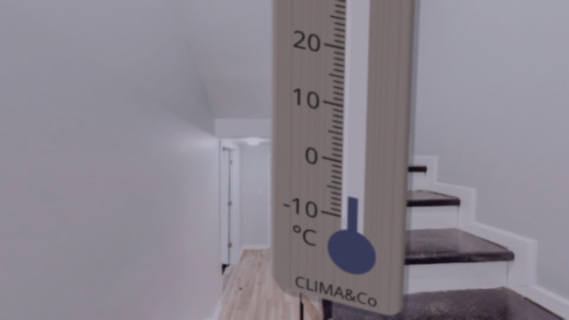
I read -6; °C
